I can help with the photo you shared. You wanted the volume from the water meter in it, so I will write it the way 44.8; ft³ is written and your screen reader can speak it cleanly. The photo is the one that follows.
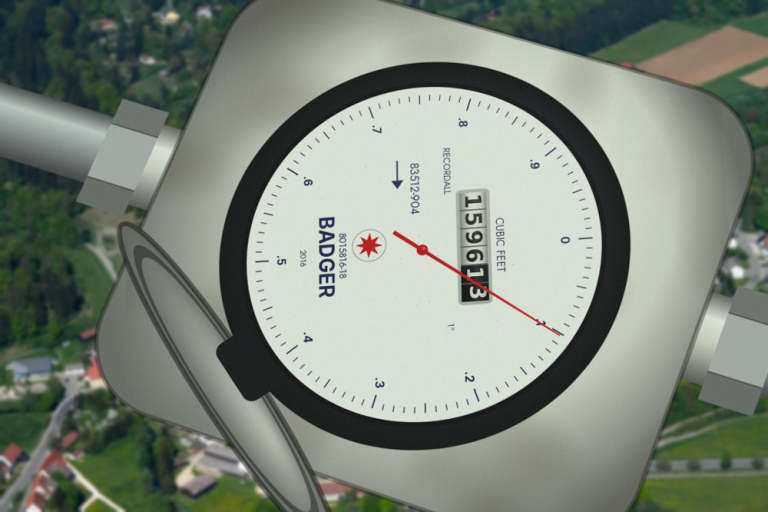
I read 159613.10; ft³
